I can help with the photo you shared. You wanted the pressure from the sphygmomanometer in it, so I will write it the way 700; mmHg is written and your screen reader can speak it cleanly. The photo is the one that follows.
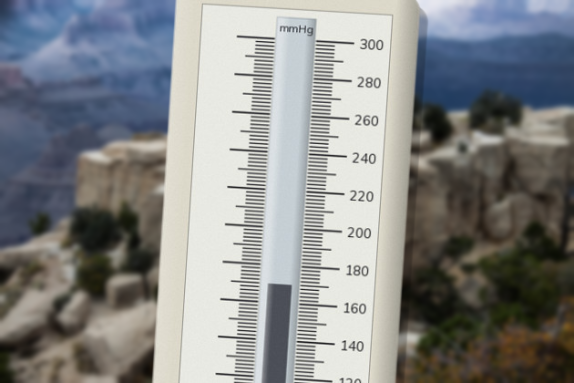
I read 170; mmHg
